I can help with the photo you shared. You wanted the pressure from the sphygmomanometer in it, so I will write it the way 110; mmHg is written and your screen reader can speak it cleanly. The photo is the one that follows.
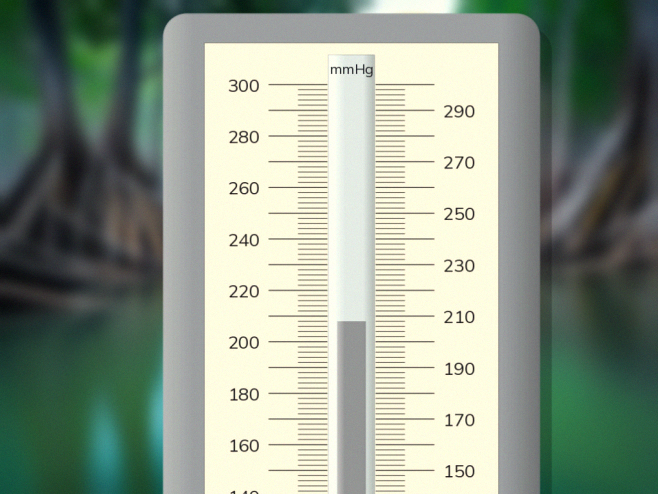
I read 208; mmHg
